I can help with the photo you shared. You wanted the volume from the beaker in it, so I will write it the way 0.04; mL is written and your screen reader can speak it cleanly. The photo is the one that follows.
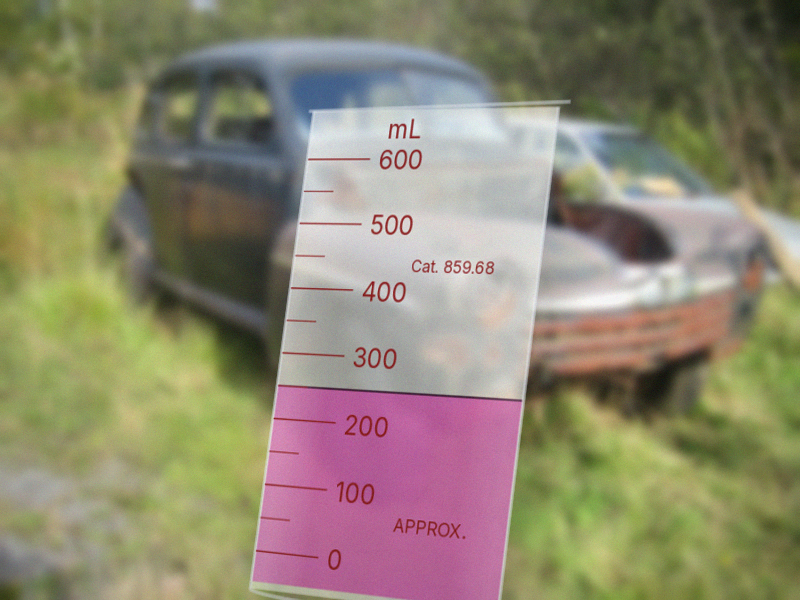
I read 250; mL
